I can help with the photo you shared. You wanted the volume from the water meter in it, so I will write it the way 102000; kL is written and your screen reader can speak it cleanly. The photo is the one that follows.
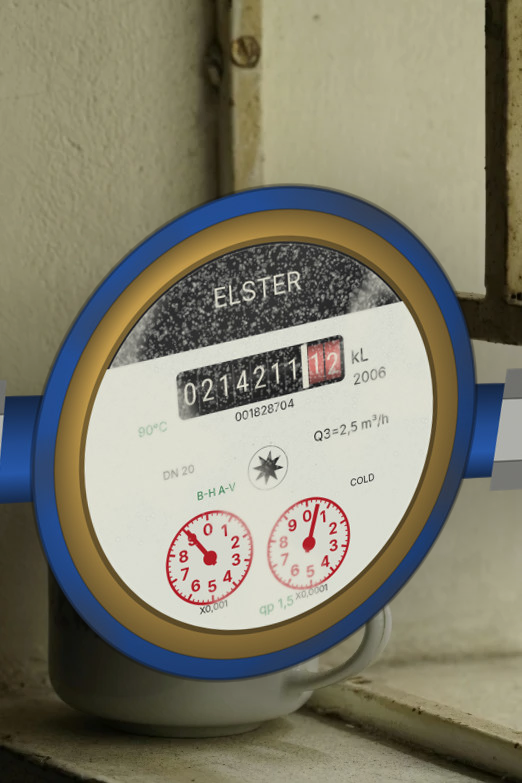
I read 214211.1190; kL
